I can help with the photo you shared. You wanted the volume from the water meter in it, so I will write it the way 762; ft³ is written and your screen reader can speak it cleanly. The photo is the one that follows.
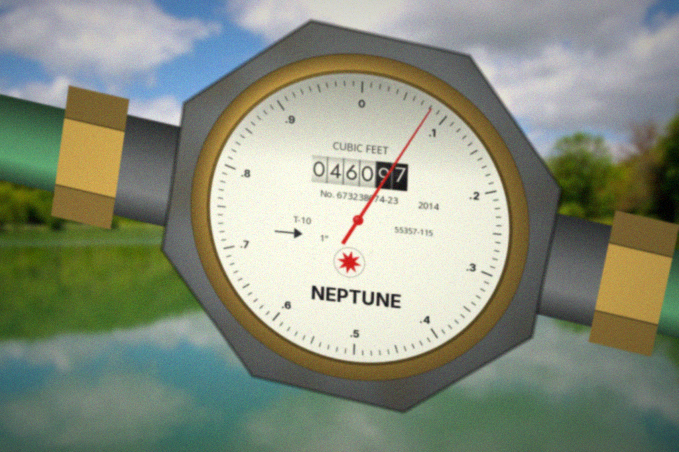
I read 46097.08; ft³
